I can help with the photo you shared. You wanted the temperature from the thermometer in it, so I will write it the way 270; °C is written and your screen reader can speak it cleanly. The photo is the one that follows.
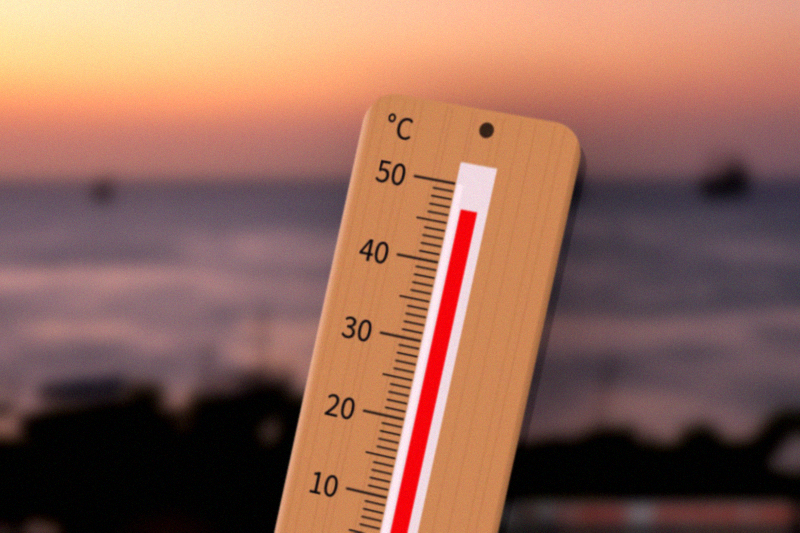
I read 47; °C
